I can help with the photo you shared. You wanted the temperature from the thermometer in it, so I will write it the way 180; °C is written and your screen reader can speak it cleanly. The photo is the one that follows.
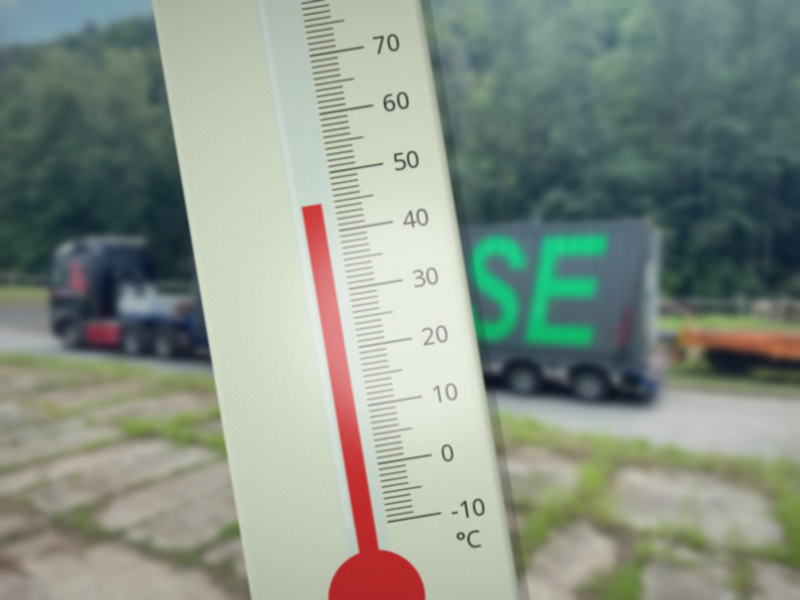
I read 45; °C
